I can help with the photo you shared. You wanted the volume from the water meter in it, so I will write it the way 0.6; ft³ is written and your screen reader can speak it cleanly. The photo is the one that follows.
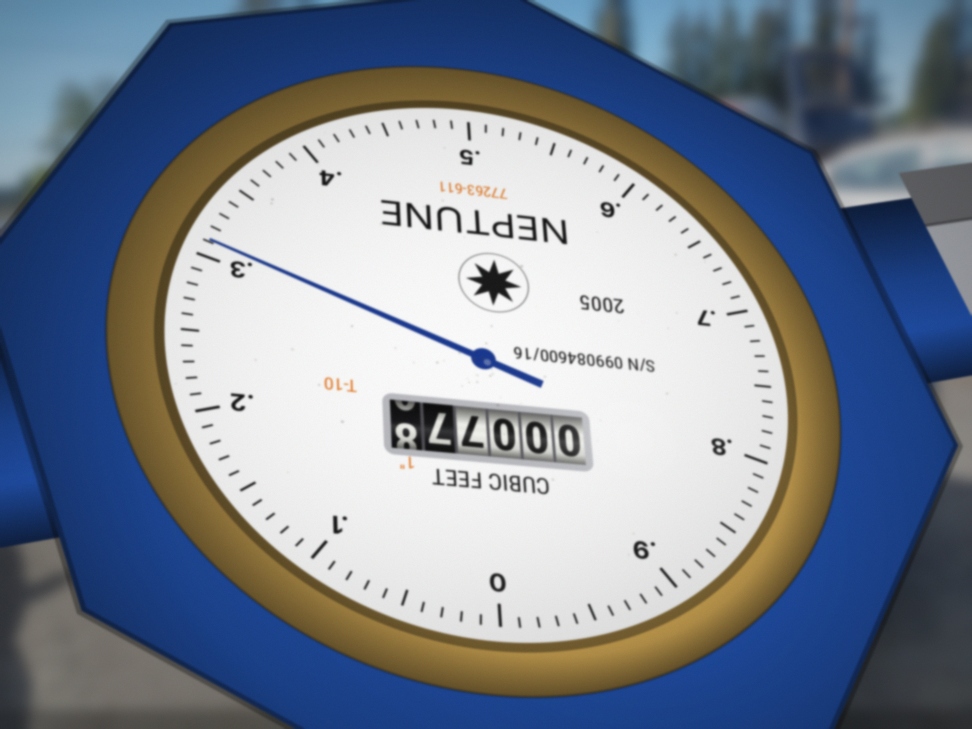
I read 778.31; ft³
